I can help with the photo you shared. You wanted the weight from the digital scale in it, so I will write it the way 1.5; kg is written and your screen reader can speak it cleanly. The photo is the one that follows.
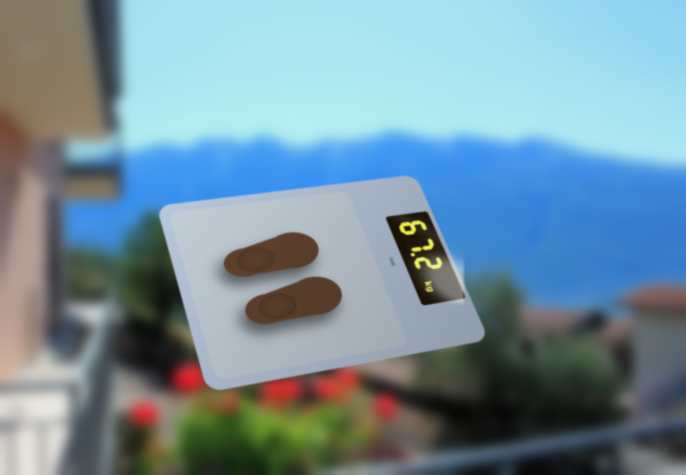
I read 67.2; kg
